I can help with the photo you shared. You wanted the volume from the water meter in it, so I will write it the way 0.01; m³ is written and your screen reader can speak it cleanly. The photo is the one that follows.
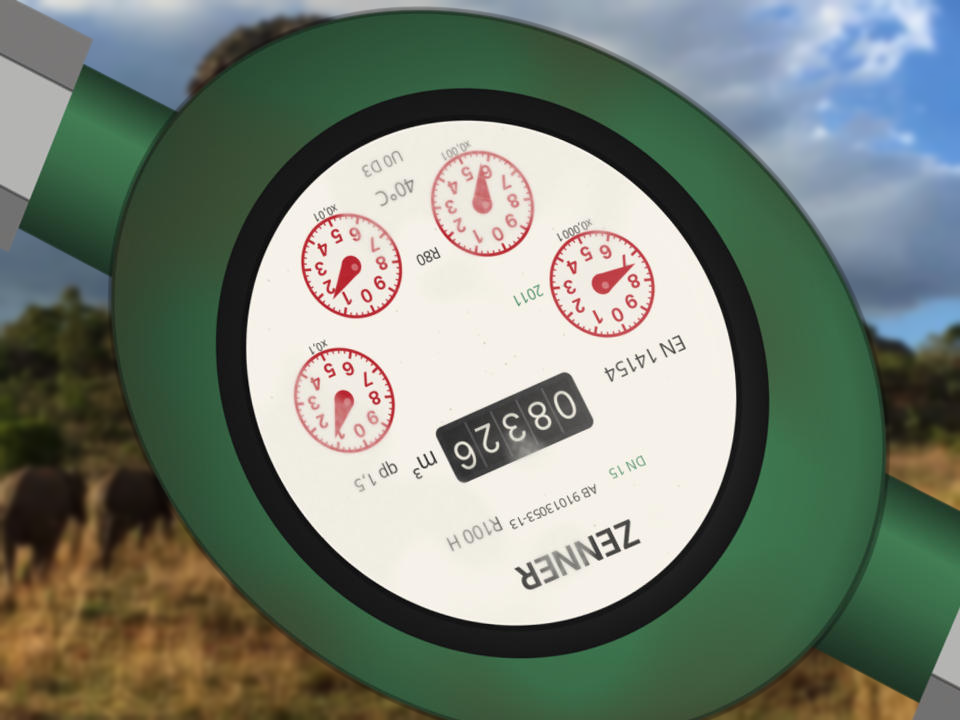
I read 8326.1157; m³
